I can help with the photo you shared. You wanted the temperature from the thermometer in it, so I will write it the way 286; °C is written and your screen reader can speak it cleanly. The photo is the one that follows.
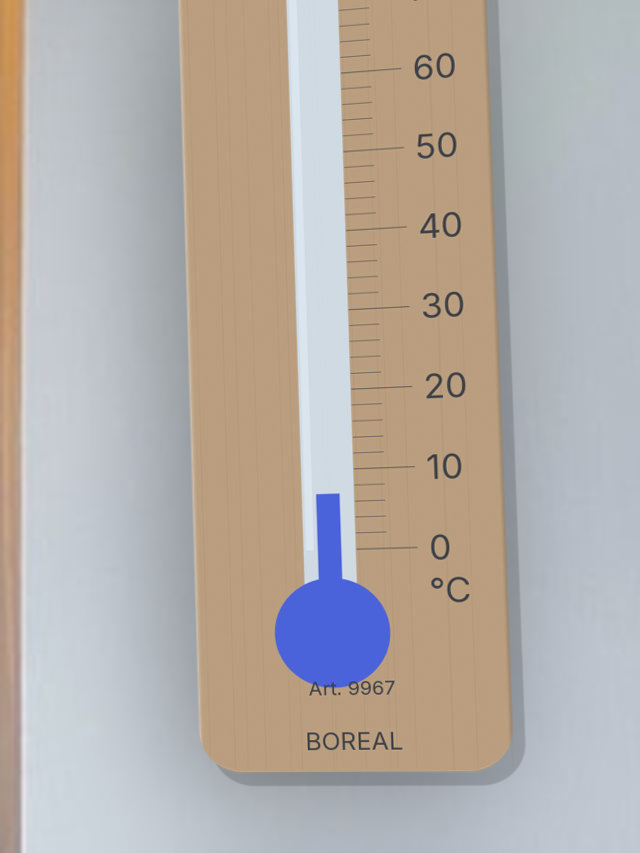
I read 7; °C
